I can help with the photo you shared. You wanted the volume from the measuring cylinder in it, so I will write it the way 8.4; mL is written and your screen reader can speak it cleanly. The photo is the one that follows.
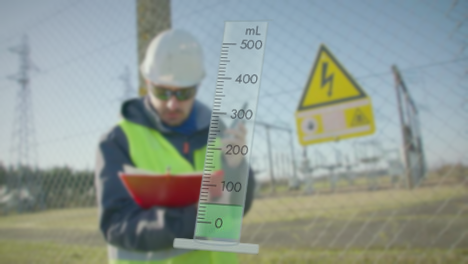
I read 50; mL
